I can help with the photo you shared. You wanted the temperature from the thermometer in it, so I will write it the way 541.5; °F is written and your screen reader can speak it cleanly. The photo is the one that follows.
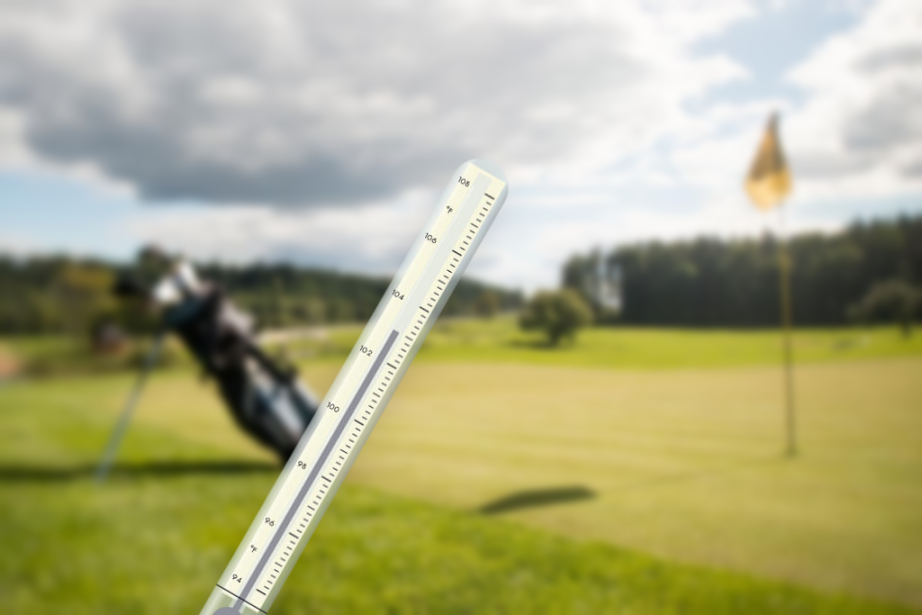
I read 103; °F
